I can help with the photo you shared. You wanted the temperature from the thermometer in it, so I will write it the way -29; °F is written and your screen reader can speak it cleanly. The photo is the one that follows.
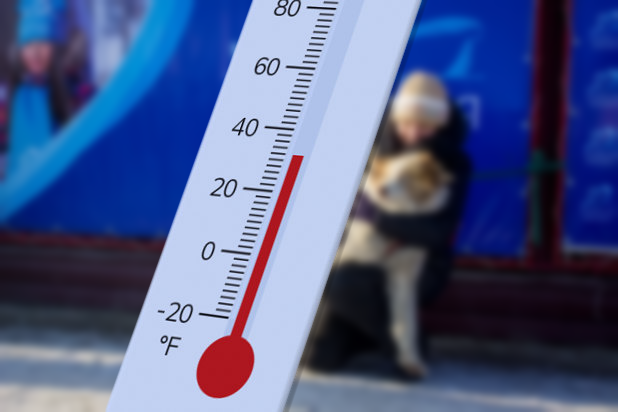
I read 32; °F
